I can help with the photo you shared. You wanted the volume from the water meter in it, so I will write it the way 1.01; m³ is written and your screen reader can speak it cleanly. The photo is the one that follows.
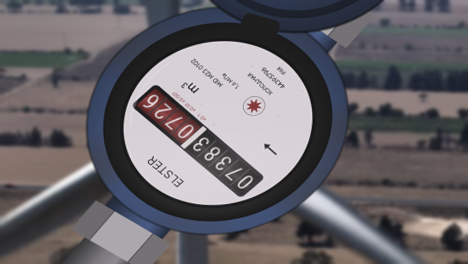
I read 7383.0726; m³
